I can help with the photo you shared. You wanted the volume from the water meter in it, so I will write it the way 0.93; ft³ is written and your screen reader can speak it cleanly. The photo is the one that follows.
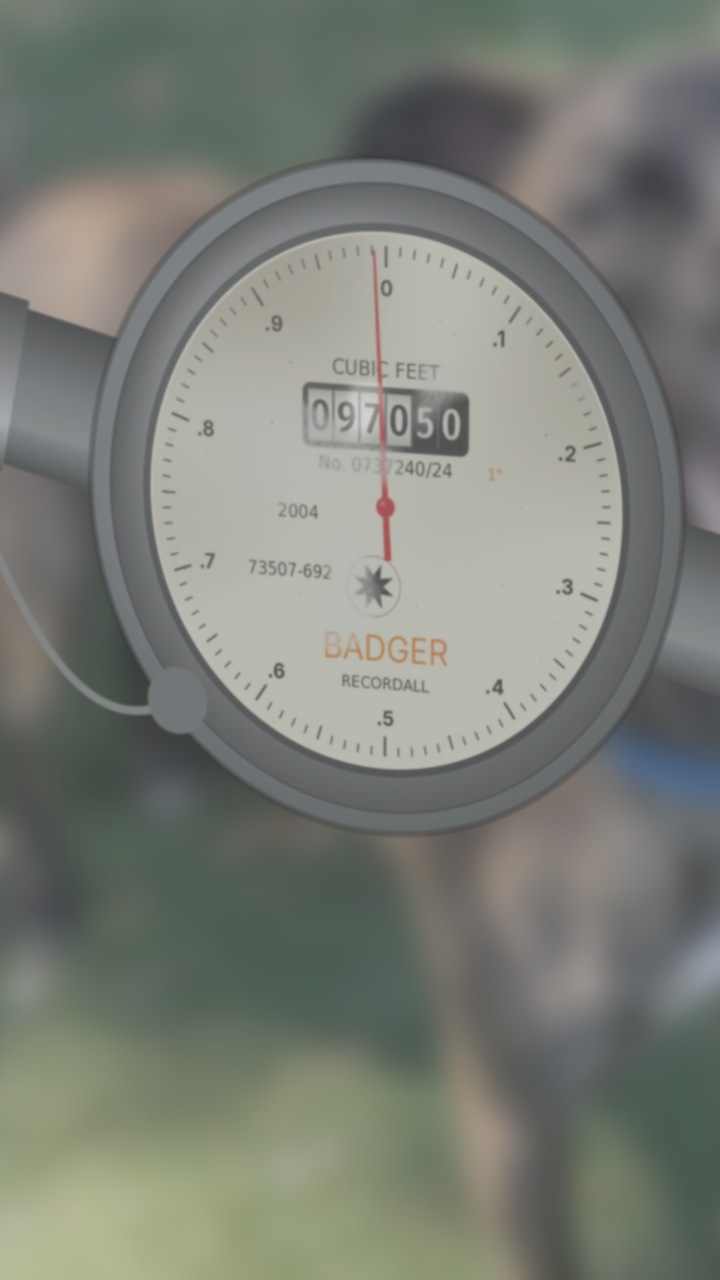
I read 97049.99; ft³
